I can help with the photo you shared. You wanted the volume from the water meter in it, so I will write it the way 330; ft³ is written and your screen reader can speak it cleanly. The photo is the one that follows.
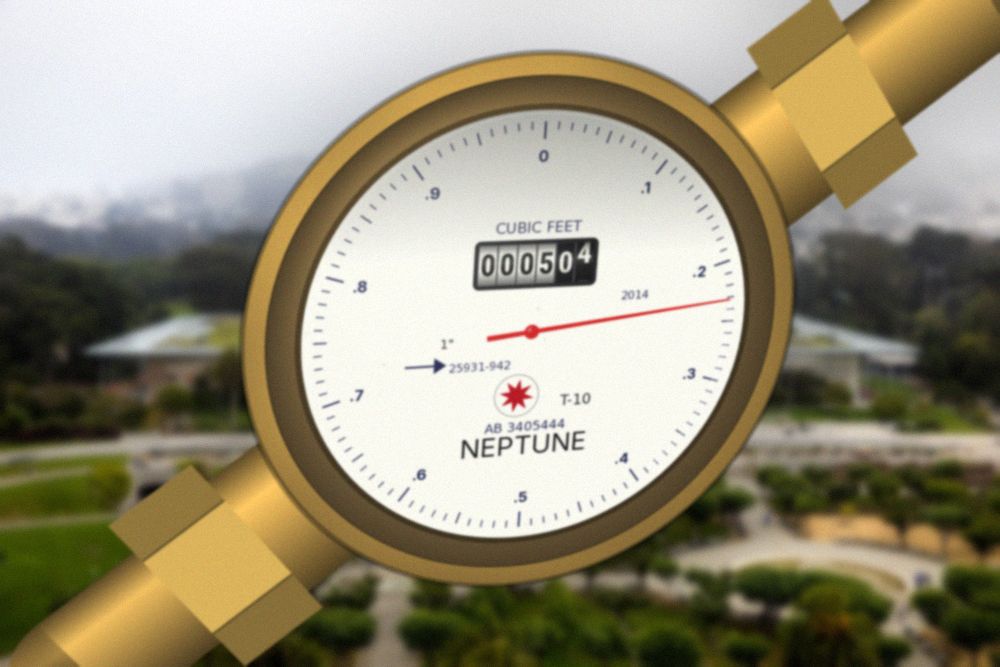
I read 504.23; ft³
